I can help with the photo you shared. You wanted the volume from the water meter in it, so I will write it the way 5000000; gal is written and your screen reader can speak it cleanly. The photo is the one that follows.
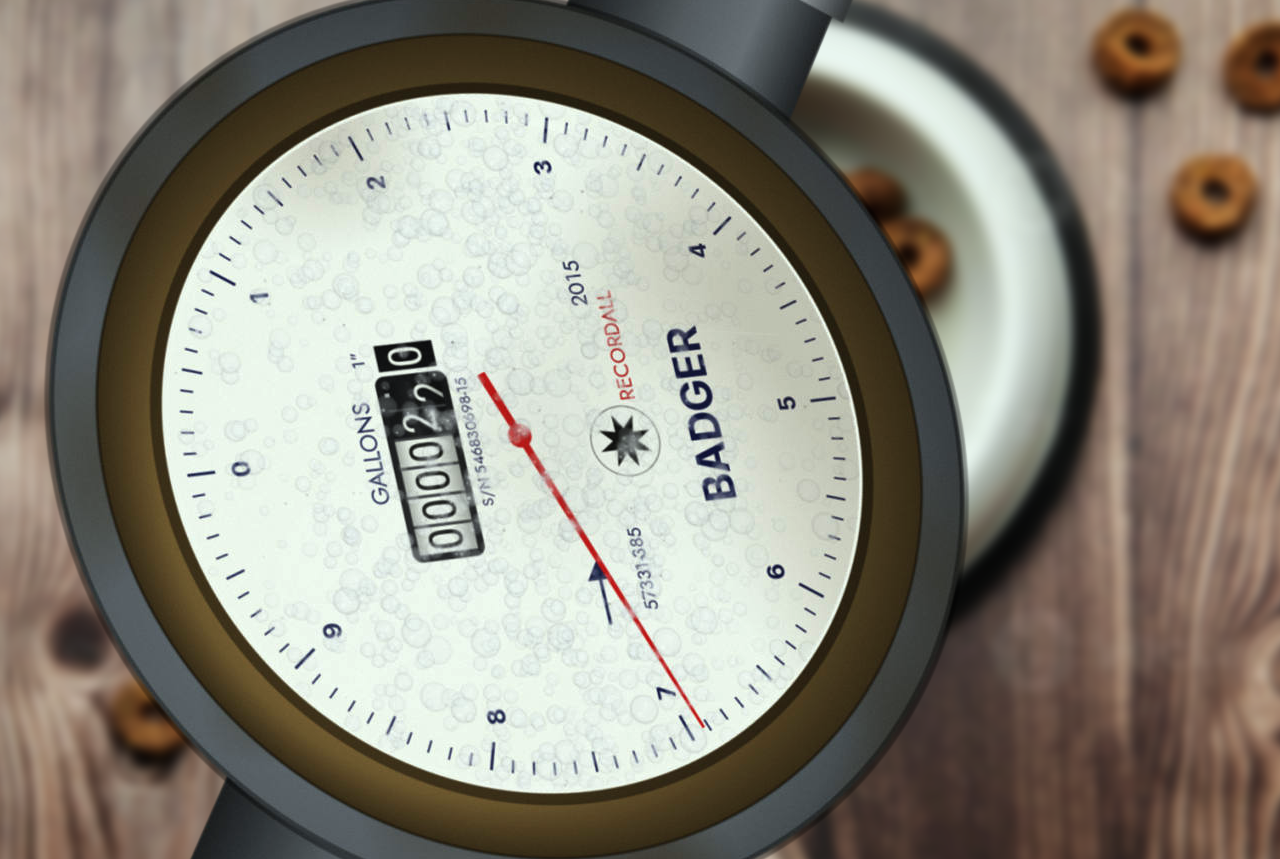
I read 216.9; gal
